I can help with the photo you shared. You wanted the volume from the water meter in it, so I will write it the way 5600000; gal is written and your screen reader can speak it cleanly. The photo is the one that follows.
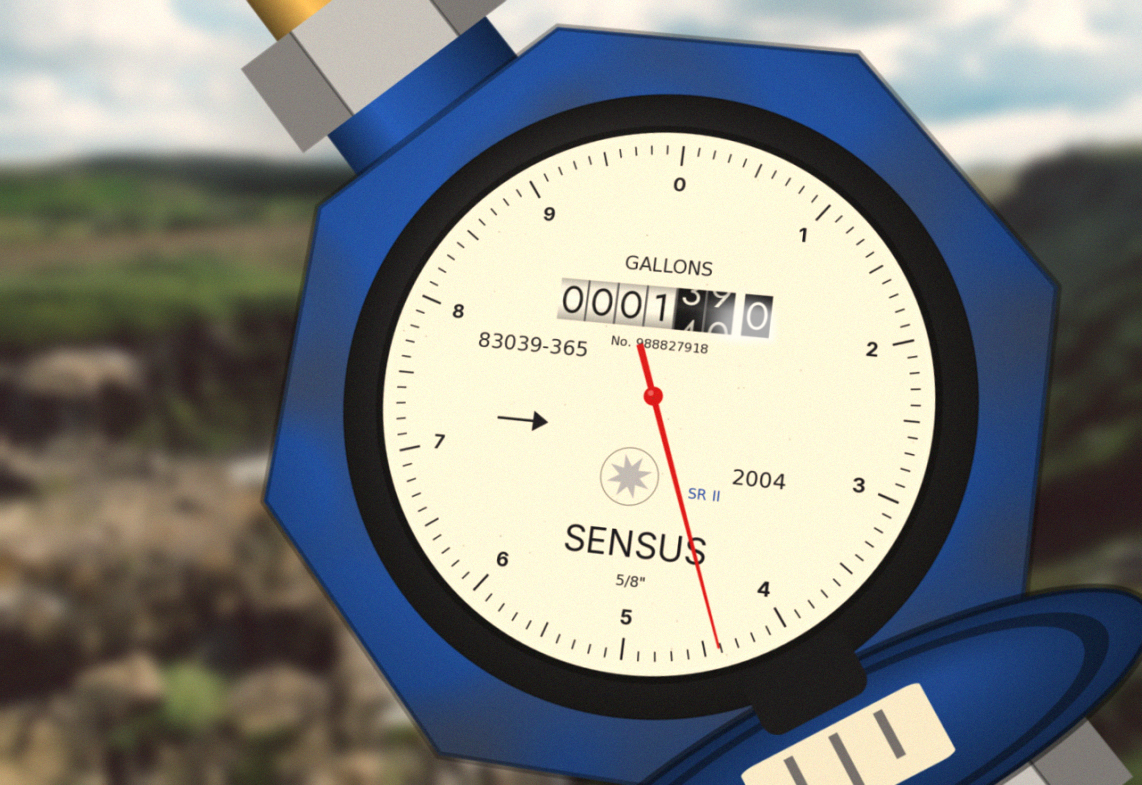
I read 1394.4; gal
